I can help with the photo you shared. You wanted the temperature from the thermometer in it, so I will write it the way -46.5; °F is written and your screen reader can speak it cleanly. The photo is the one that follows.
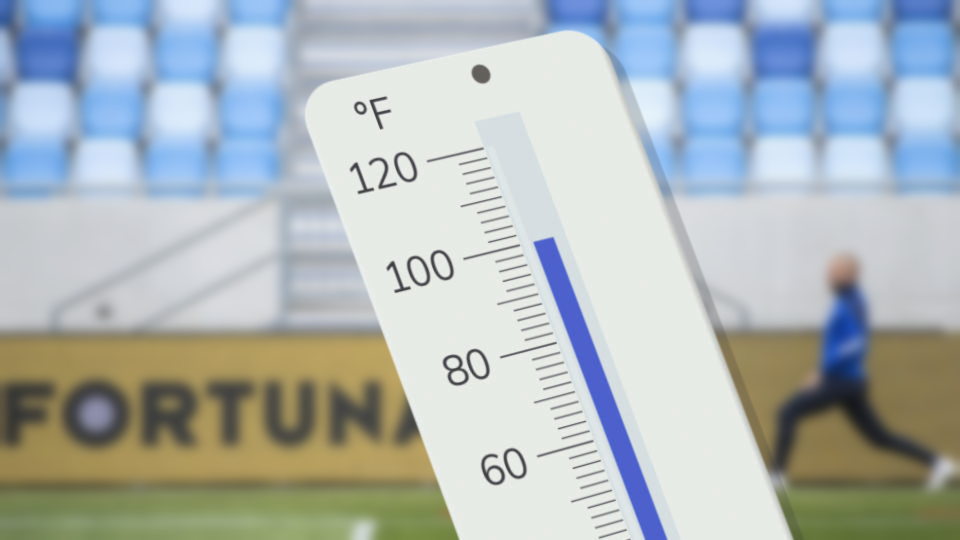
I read 100; °F
